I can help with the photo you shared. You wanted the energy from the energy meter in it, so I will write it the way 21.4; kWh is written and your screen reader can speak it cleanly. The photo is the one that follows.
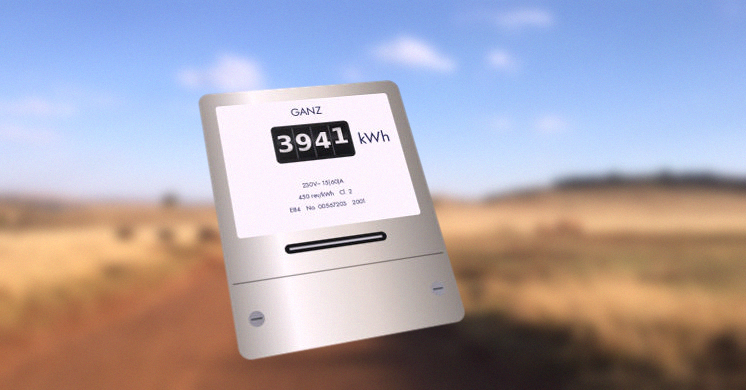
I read 3941; kWh
